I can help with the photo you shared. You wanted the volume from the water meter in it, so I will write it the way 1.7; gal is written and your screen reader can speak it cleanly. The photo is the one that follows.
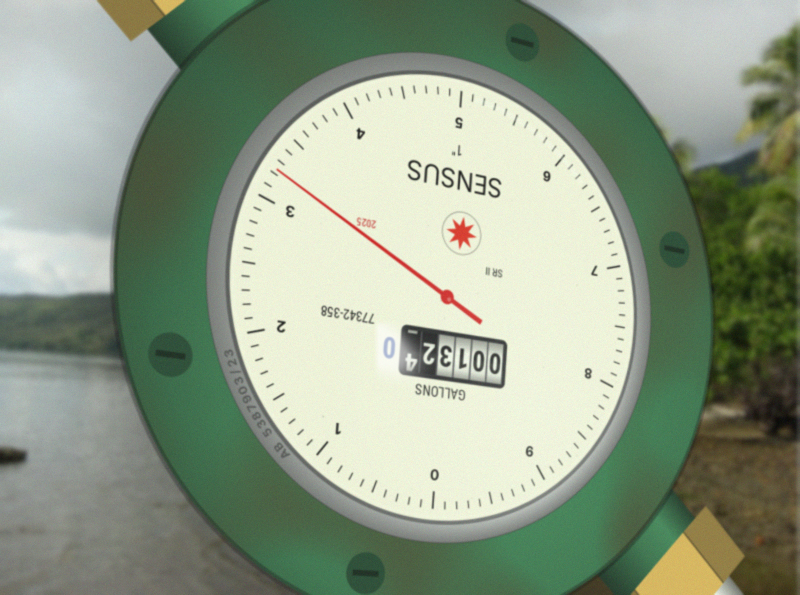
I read 13243.2; gal
